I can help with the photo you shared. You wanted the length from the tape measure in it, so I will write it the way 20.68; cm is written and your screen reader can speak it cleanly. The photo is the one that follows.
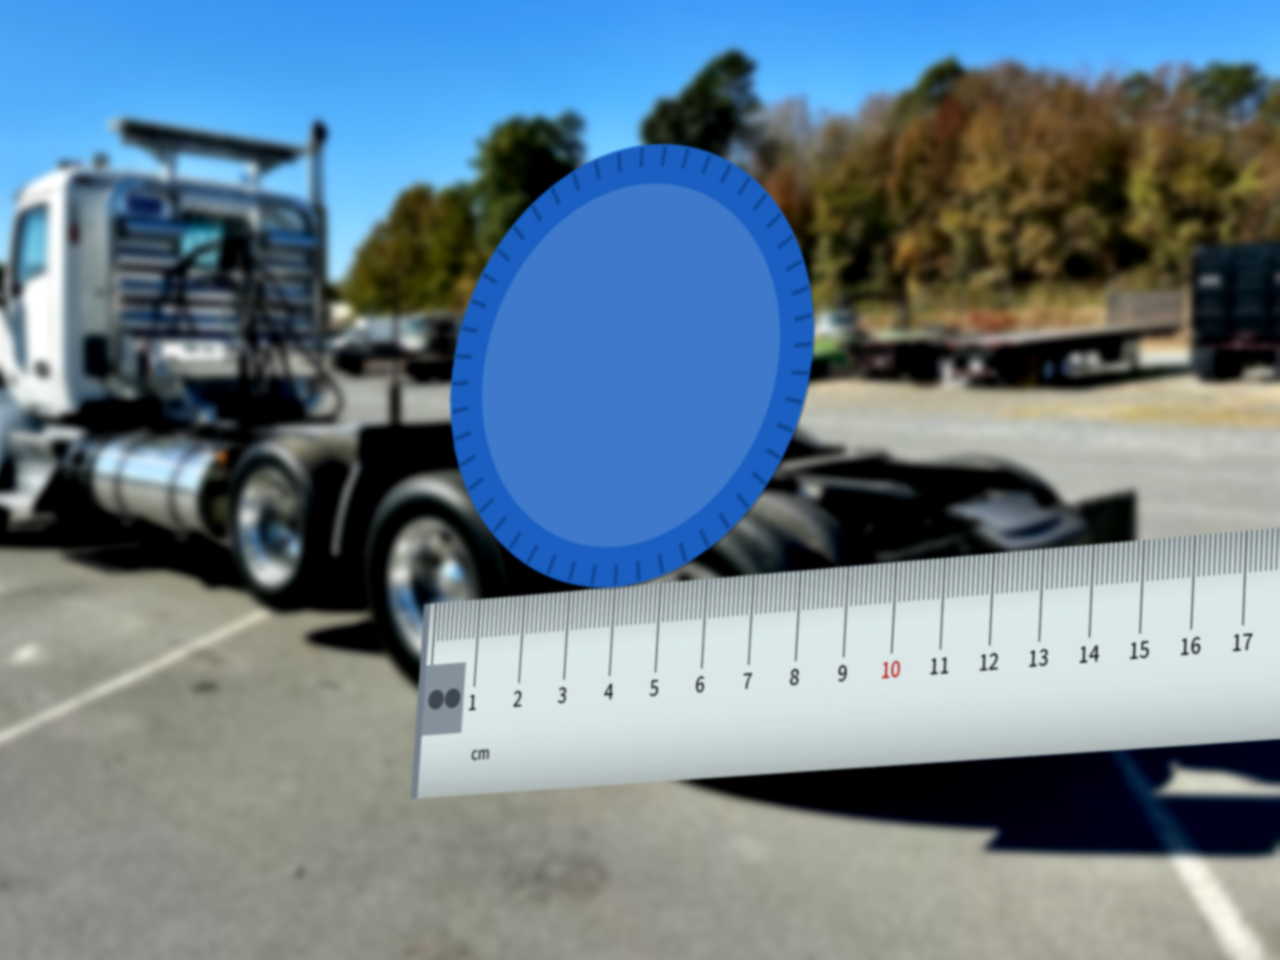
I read 8; cm
